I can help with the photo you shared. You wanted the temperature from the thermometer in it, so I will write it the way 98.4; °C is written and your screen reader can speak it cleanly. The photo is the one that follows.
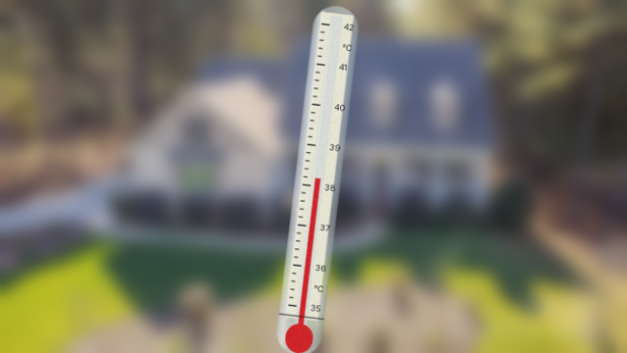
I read 38.2; °C
